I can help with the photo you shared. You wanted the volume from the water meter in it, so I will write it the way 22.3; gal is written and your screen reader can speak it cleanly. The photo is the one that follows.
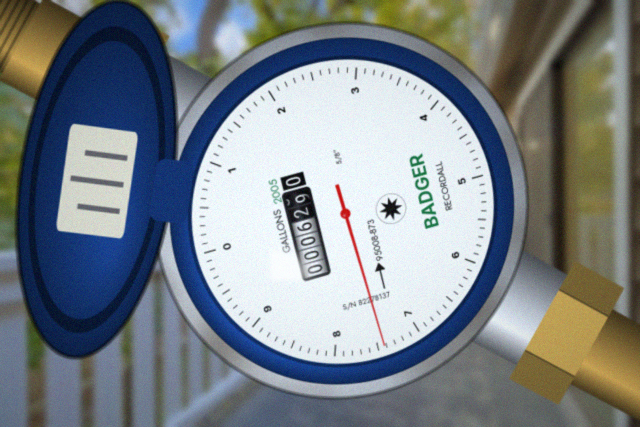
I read 6287.4; gal
